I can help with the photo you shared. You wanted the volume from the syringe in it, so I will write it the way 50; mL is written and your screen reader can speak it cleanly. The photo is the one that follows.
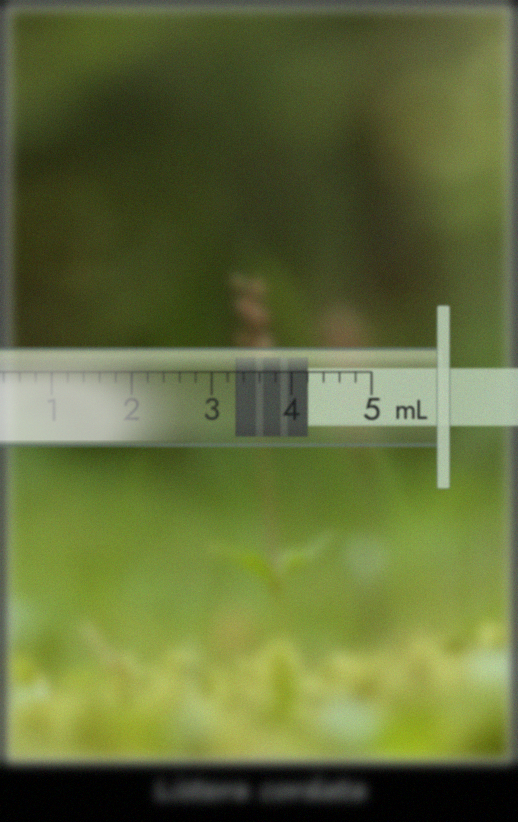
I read 3.3; mL
